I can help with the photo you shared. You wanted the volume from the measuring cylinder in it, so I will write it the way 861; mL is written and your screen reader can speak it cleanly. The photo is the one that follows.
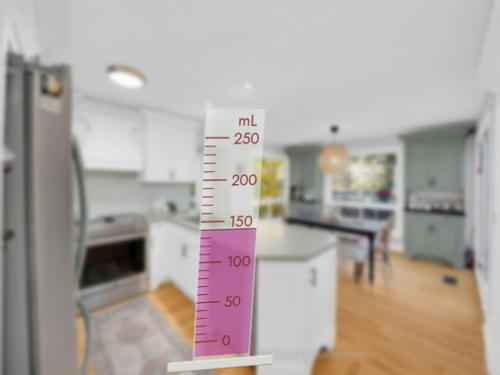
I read 140; mL
